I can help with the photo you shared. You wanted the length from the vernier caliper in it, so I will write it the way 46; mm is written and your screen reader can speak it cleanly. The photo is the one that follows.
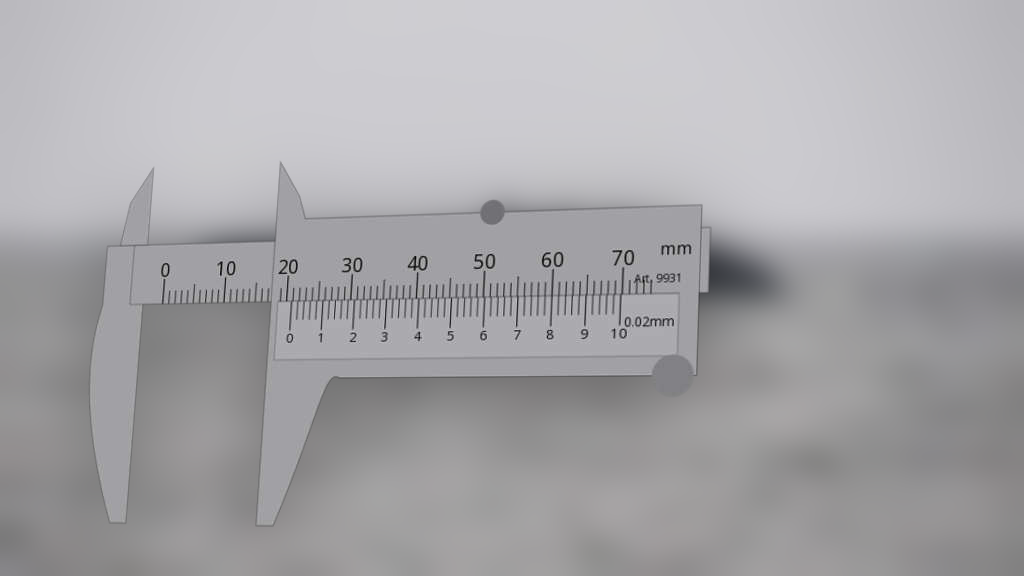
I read 20.8; mm
